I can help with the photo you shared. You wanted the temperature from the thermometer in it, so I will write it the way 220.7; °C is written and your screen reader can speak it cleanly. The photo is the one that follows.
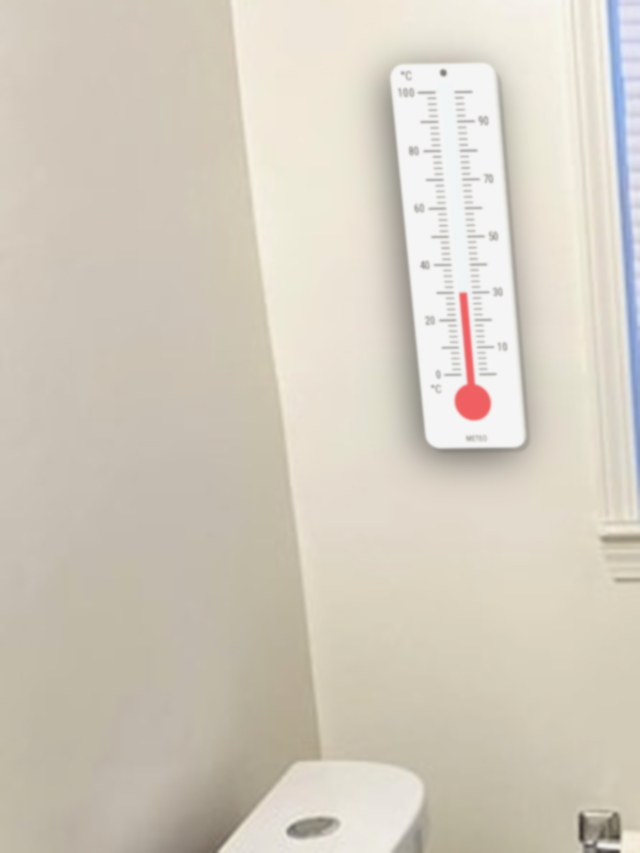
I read 30; °C
